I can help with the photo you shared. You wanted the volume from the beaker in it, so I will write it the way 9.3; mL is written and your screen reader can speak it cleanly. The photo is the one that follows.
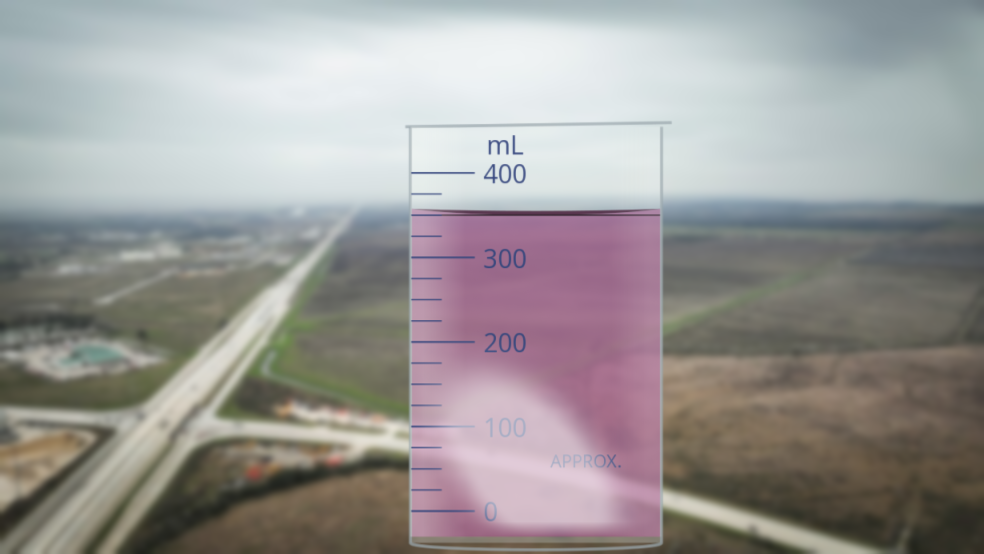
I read 350; mL
